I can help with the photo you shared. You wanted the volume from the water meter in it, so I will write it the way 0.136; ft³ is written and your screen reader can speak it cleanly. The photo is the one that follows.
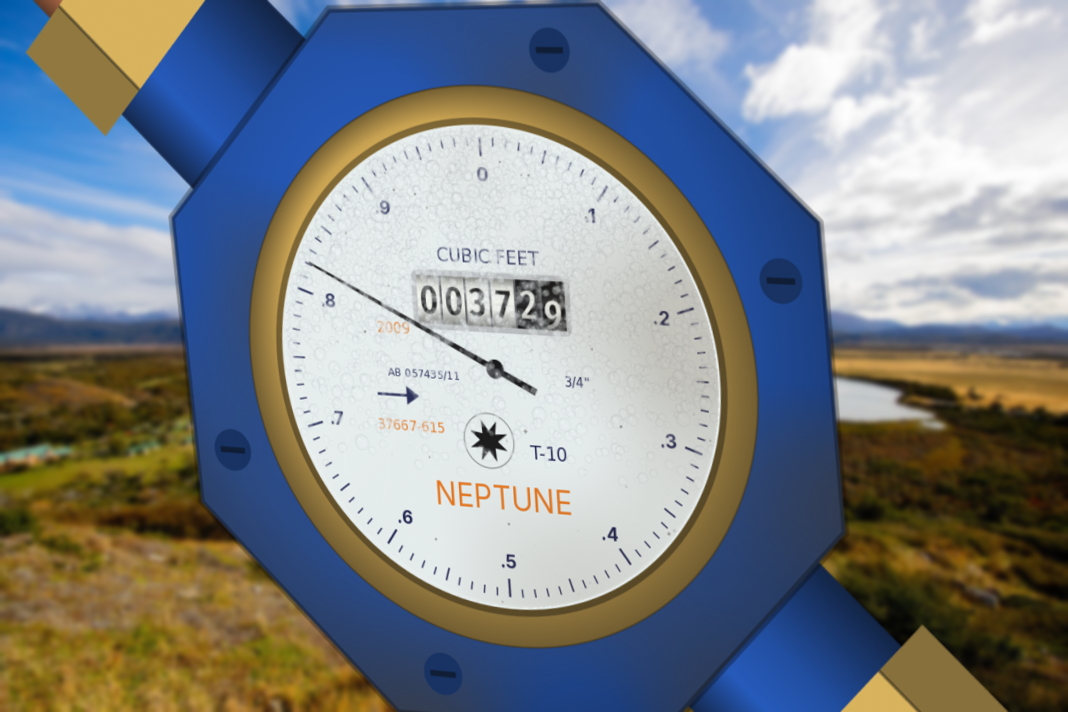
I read 3728.82; ft³
